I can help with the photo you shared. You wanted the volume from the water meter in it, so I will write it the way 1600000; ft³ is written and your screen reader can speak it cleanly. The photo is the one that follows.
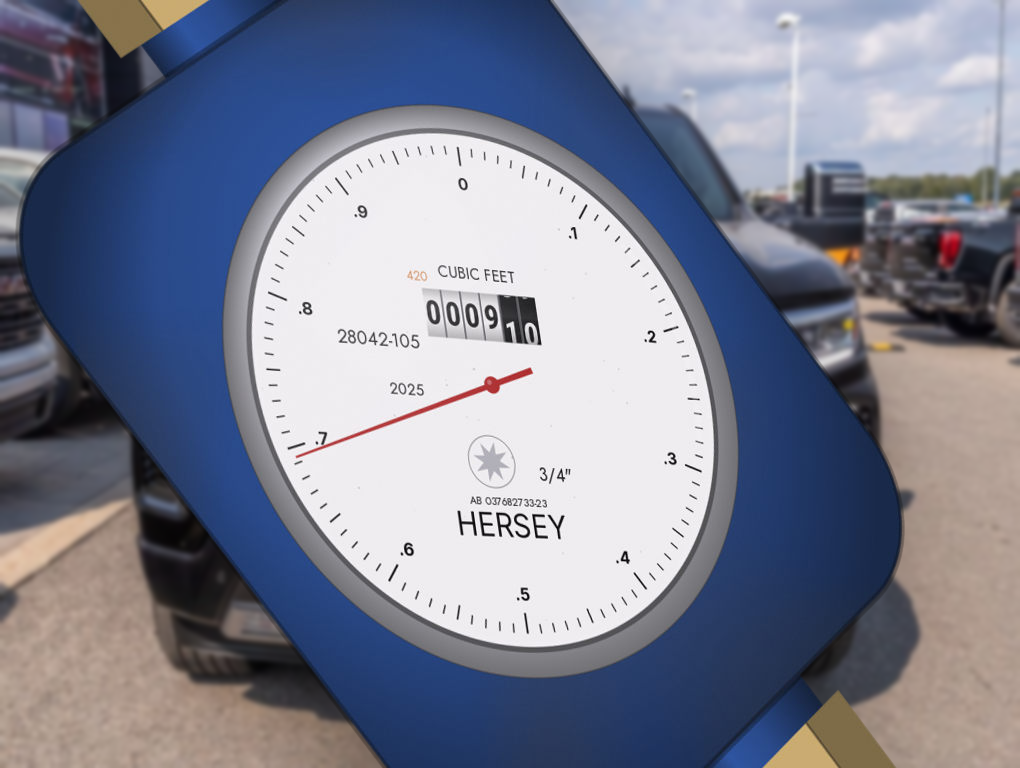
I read 909.69; ft³
